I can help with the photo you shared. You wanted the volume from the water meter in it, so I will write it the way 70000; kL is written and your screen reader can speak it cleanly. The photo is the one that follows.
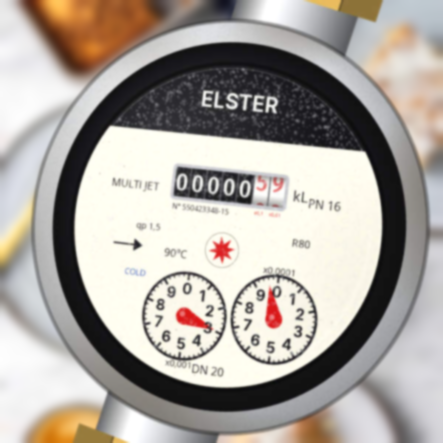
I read 0.5929; kL
